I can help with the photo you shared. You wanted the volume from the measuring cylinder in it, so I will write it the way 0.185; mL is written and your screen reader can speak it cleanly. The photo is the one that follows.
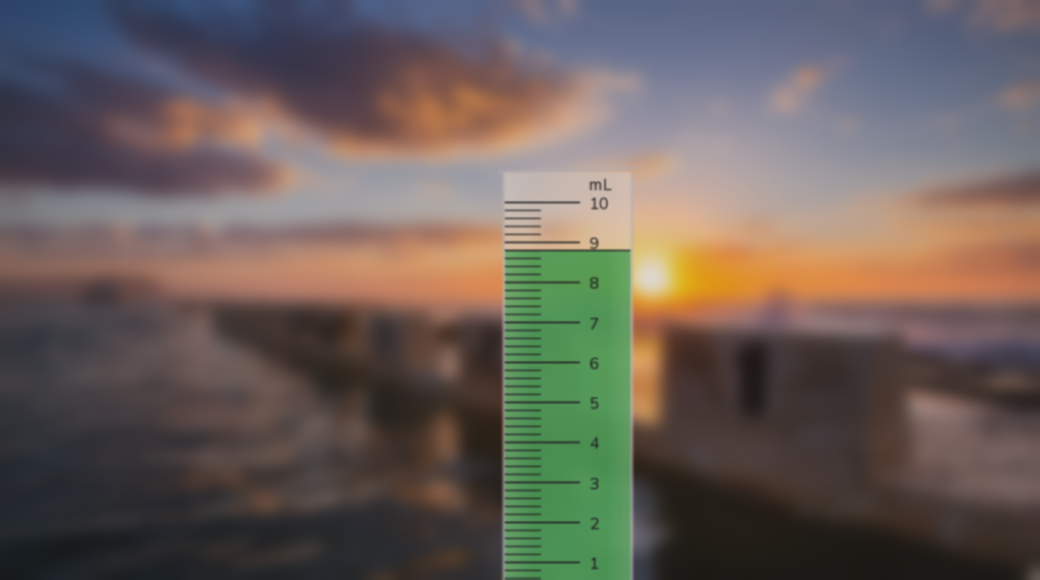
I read 8.8; mL
